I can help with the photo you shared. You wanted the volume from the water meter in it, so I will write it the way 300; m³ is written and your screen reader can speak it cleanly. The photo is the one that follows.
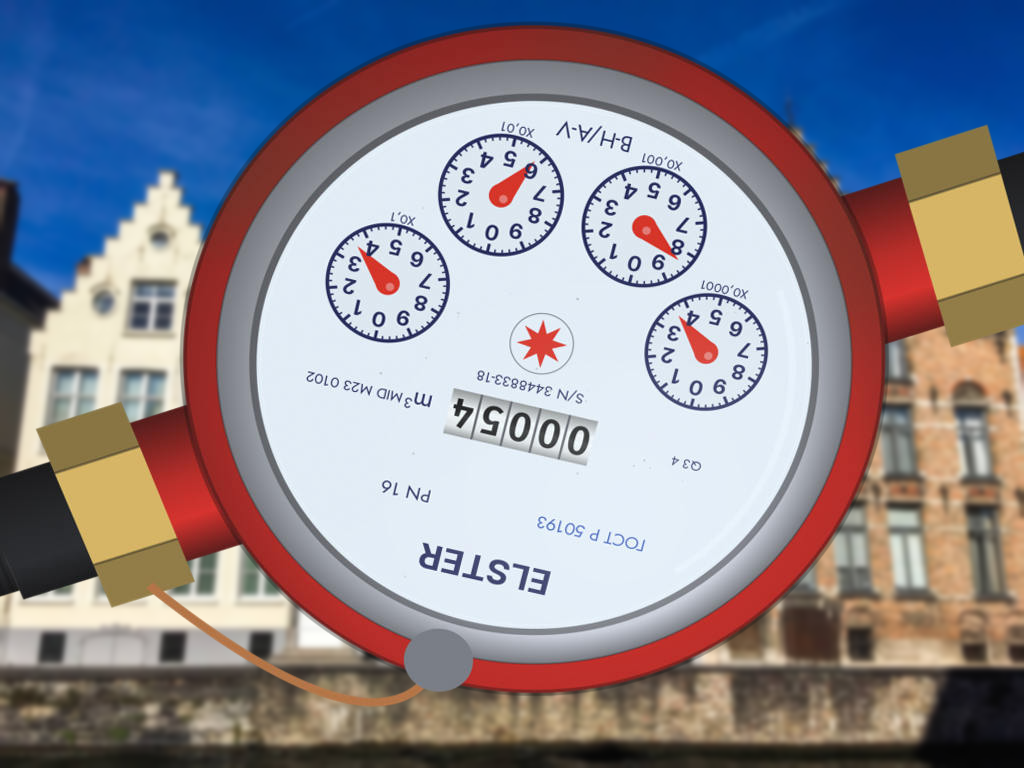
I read 54.3583; m³
